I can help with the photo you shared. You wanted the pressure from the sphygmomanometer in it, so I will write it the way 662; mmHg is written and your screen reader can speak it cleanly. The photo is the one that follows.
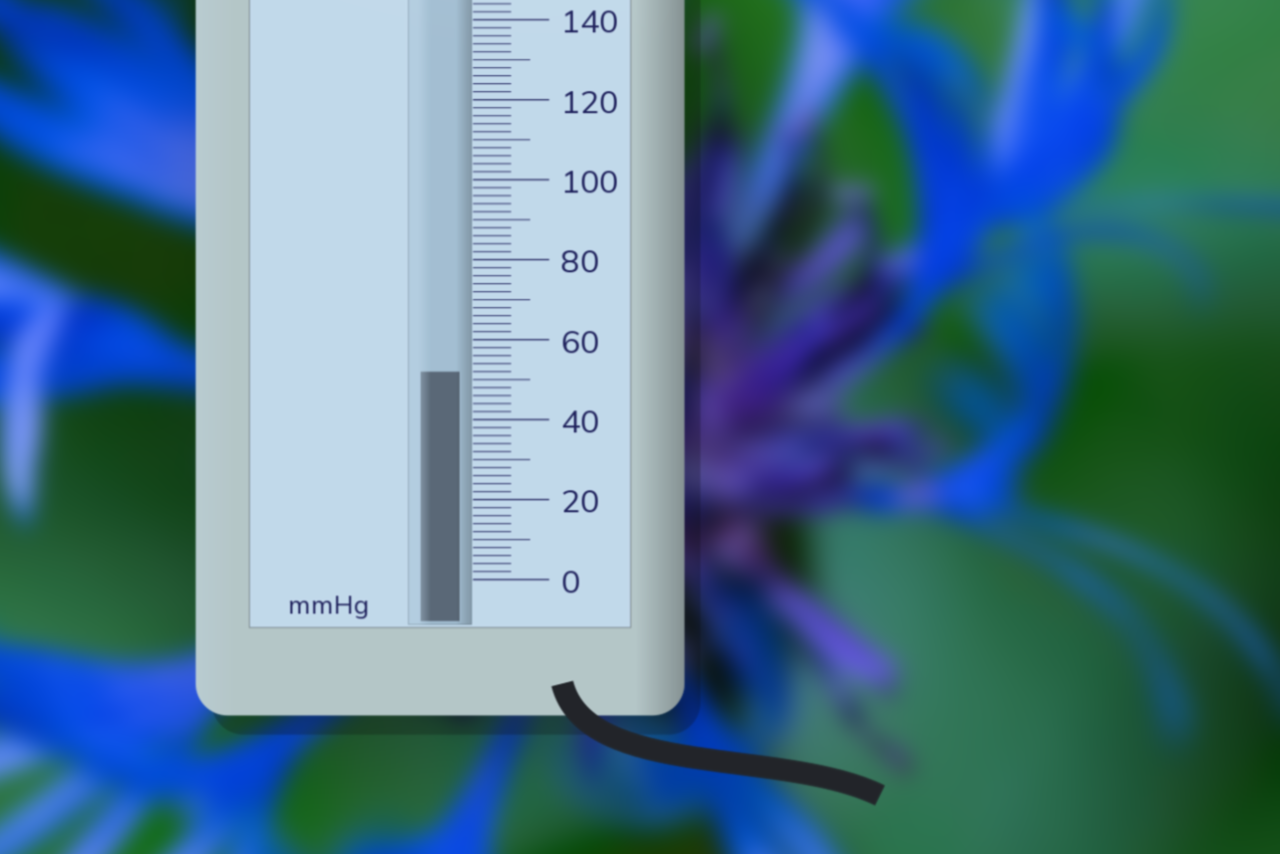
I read 52; mmHg
